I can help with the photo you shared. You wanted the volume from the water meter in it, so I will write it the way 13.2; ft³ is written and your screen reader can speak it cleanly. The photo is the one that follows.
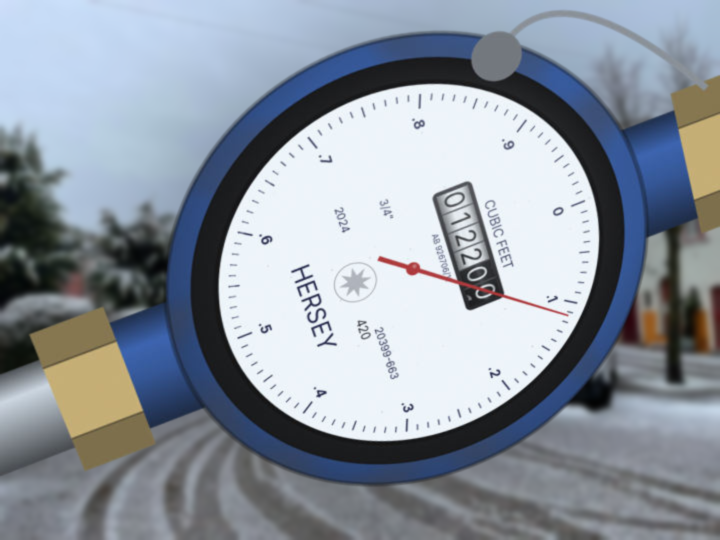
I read 12200.11; ft³
